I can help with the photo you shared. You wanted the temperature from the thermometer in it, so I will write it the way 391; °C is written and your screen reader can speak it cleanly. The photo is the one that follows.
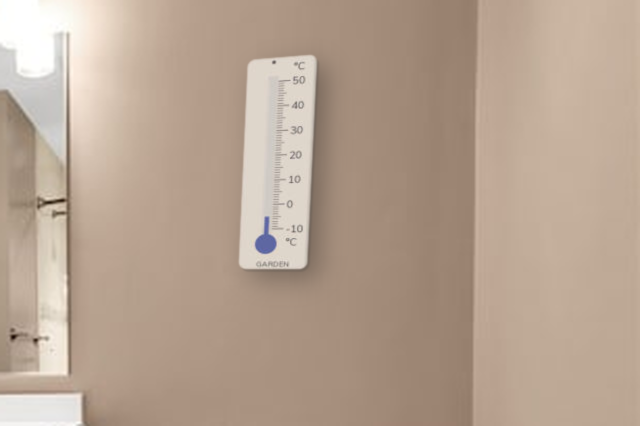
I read -5; °C
